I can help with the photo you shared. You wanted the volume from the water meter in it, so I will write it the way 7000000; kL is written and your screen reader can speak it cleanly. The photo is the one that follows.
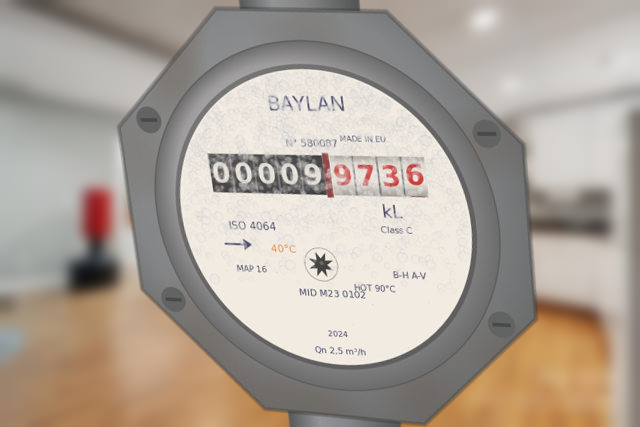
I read 9.9736; kL
